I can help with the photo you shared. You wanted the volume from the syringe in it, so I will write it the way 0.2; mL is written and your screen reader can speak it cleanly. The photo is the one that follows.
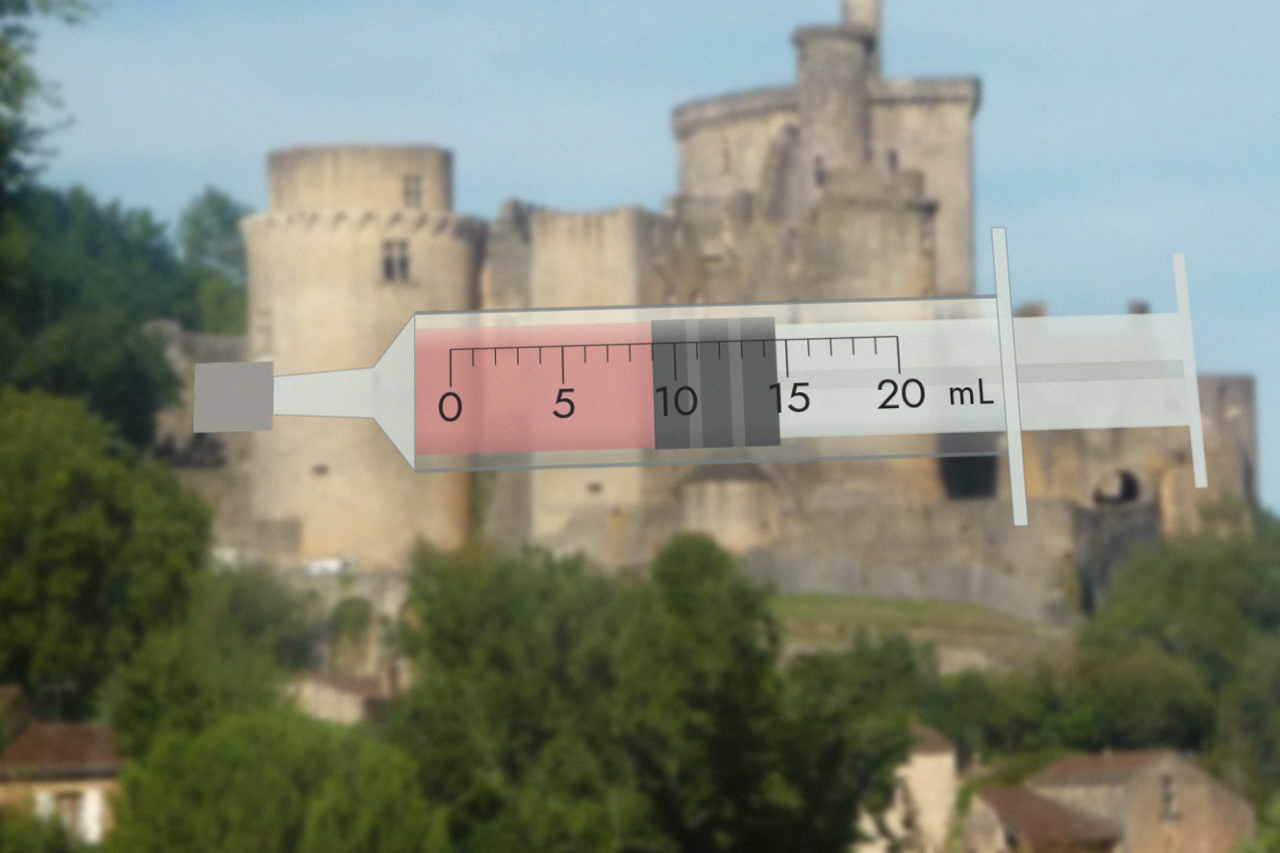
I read 9; mL
